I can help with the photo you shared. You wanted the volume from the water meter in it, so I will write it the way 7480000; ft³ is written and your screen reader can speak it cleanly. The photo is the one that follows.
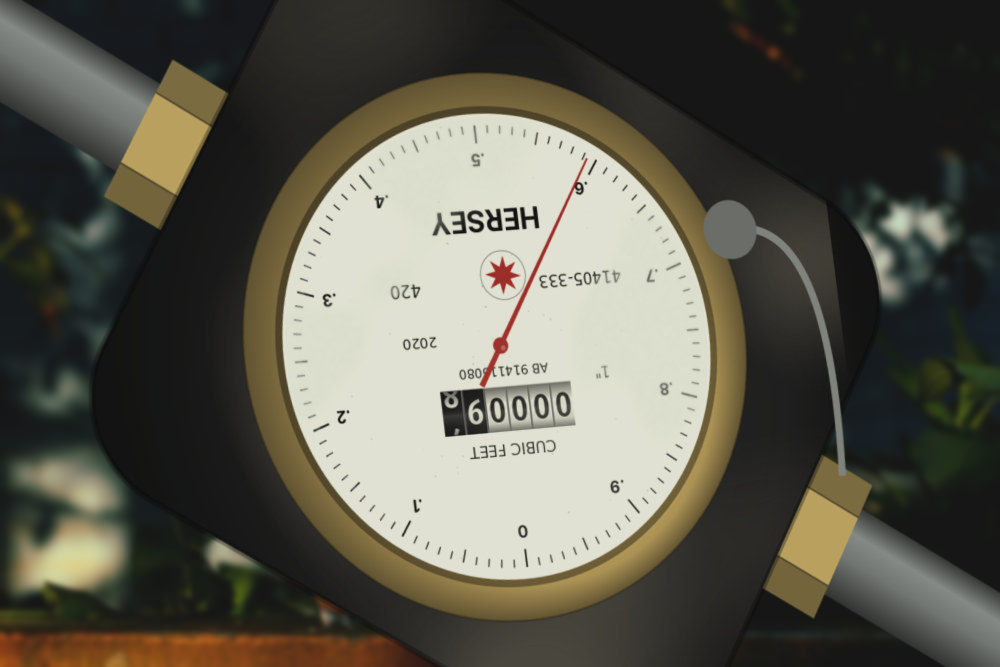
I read 97.59; ft³
